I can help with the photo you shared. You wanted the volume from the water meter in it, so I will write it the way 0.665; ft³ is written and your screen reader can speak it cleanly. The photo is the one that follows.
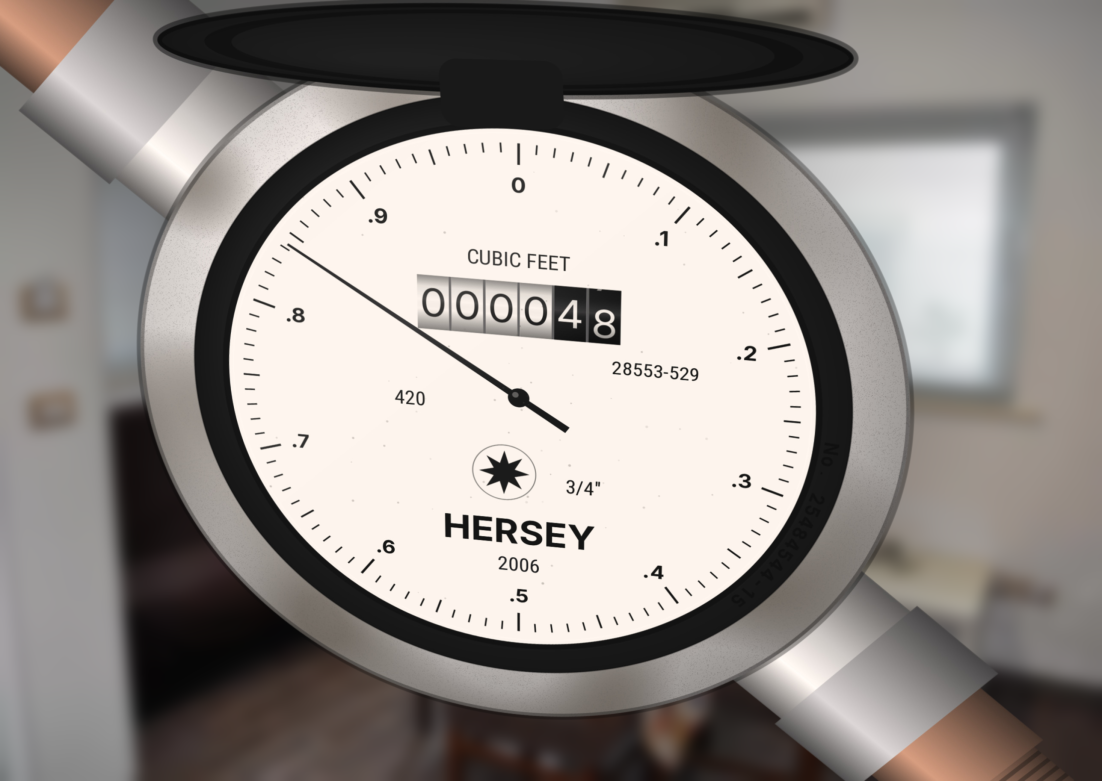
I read 47.84; ft³
